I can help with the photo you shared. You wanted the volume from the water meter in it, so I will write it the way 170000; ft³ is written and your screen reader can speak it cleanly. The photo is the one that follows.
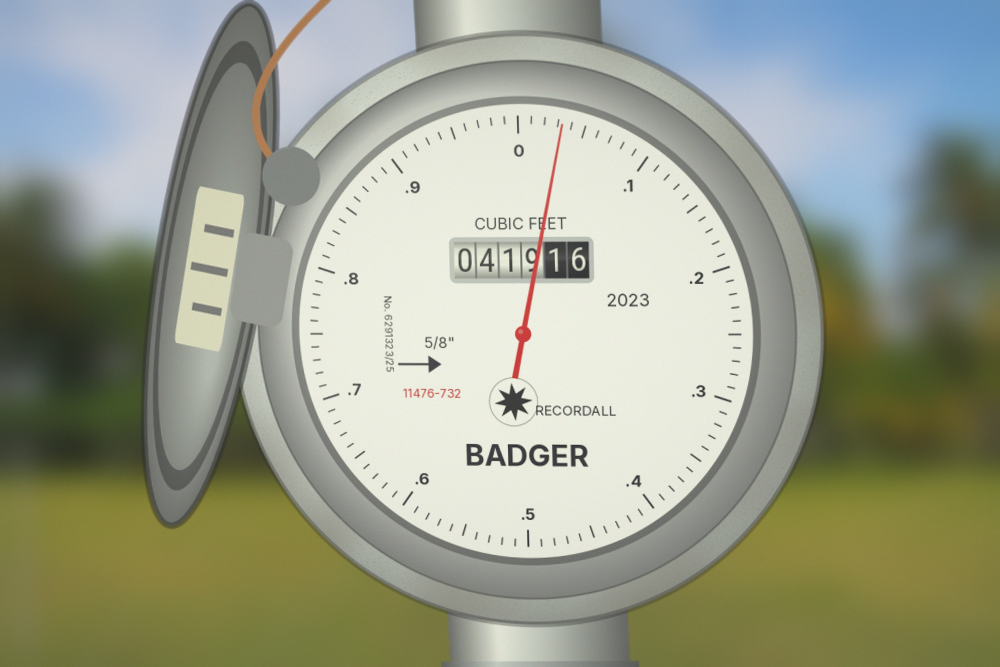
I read 41916.03; ft³
